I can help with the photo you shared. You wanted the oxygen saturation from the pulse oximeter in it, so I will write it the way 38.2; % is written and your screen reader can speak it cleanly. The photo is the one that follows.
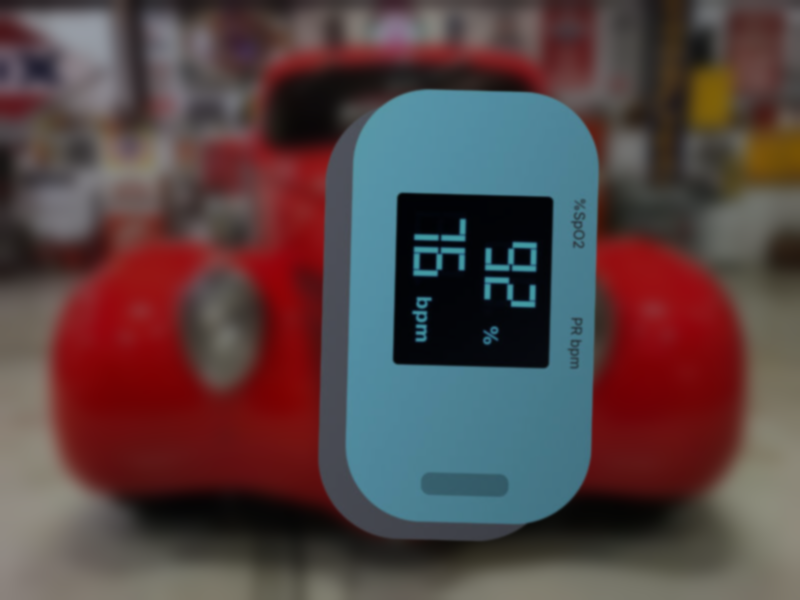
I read 92; %
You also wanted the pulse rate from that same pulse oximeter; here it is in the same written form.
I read 76; bpm
